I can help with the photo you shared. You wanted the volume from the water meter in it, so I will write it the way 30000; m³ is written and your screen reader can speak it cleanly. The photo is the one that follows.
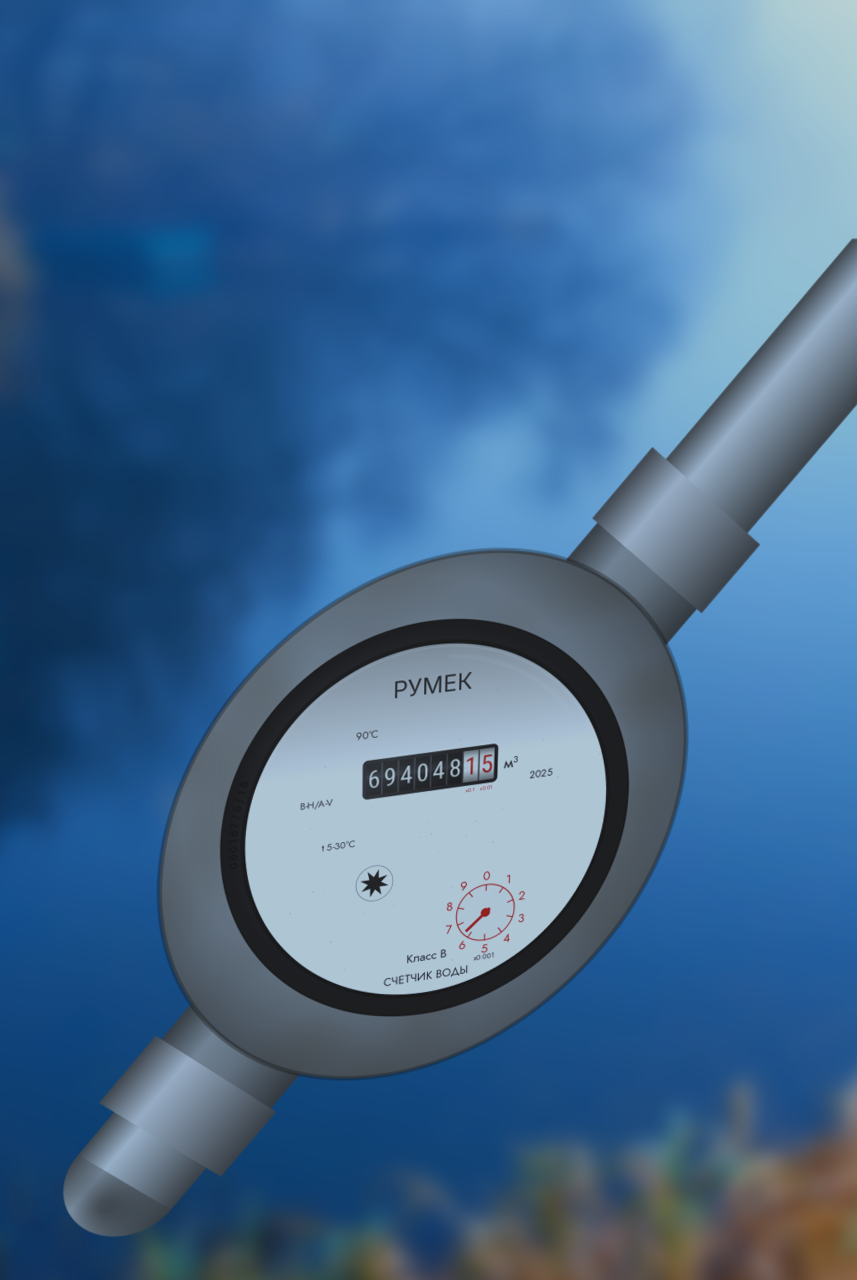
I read 694048.156; m³
